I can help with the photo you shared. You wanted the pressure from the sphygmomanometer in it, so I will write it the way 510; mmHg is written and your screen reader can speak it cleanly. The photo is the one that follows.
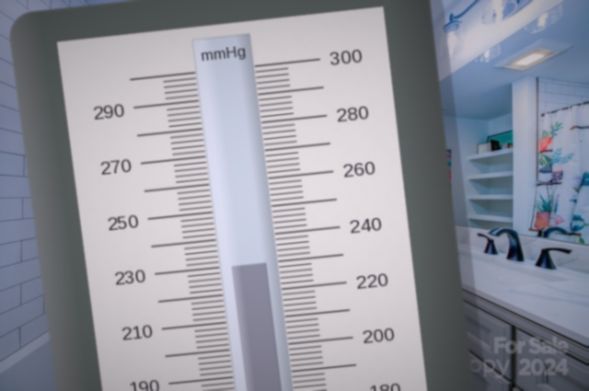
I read 230; mmHg
